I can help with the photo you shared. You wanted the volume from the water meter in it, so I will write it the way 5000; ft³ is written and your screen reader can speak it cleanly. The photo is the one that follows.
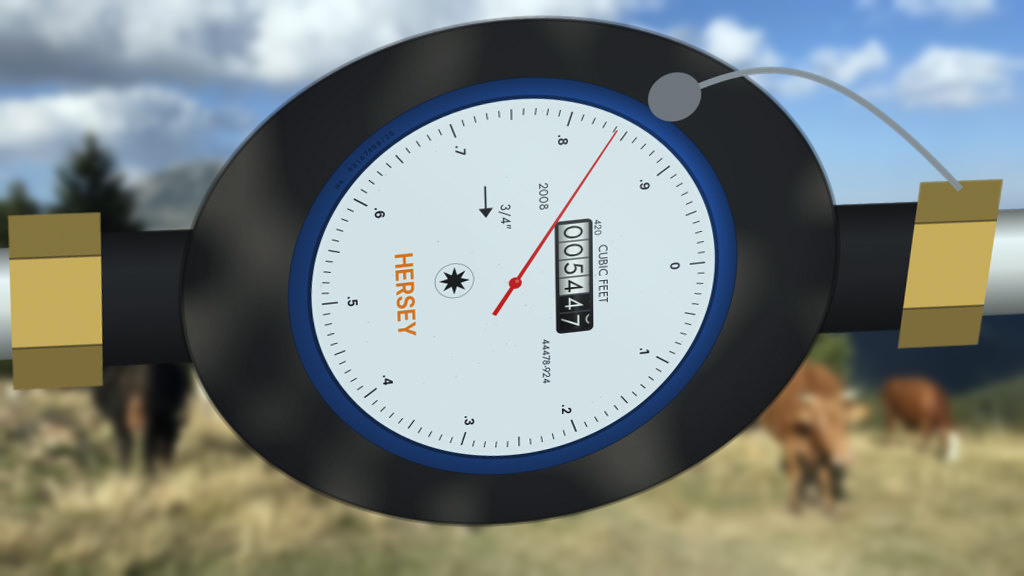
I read 5446.84; ft³
